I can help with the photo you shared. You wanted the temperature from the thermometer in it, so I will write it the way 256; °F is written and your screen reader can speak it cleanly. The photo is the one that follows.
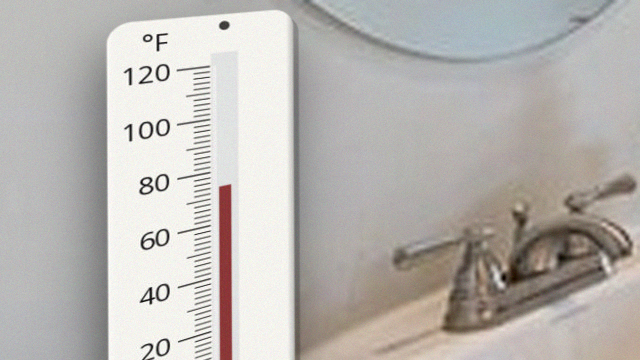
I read 74; °F
